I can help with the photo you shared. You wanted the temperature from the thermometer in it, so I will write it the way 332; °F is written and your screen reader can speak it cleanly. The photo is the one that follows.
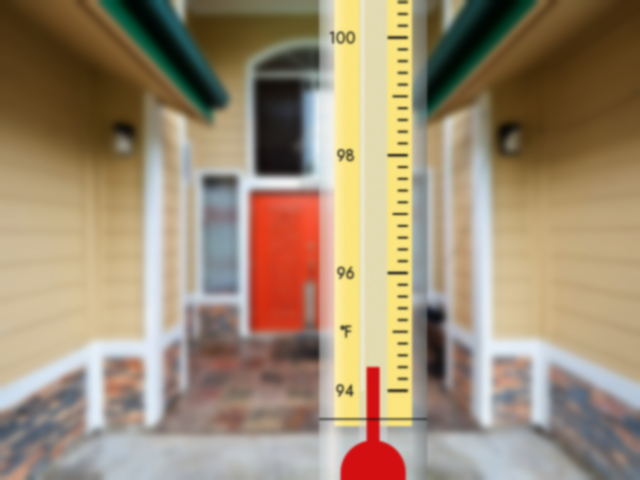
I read 94.4; °F
